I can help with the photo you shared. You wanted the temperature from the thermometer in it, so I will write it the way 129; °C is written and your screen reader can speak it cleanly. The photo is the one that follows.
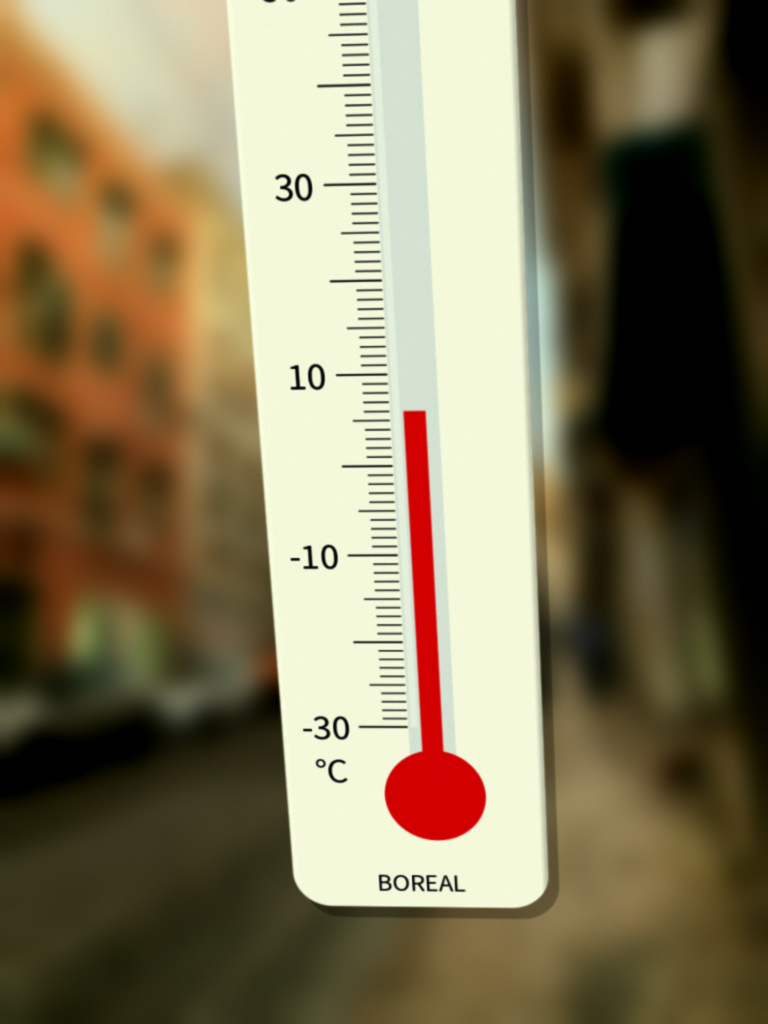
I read 6; °C
